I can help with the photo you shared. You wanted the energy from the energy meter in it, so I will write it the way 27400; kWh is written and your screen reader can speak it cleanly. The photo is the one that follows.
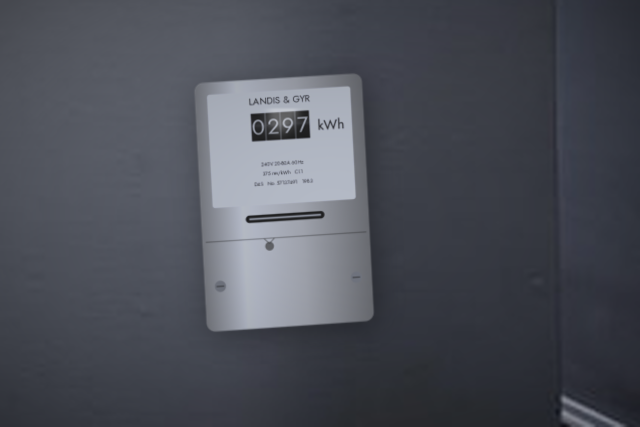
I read 297; kWh
